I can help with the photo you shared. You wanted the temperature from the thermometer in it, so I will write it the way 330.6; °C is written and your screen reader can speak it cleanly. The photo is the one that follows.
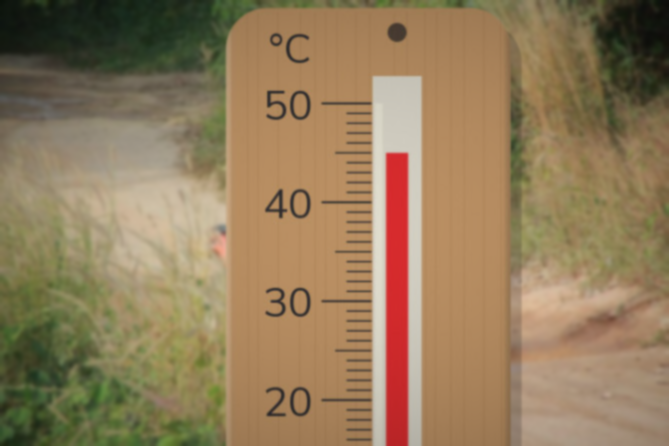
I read 45; °C
